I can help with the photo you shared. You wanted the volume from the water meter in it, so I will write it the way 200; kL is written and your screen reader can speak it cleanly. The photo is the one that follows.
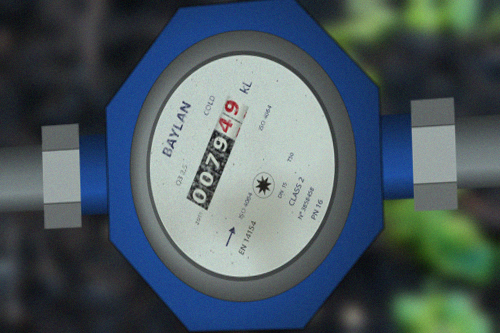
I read 79.49; kL
